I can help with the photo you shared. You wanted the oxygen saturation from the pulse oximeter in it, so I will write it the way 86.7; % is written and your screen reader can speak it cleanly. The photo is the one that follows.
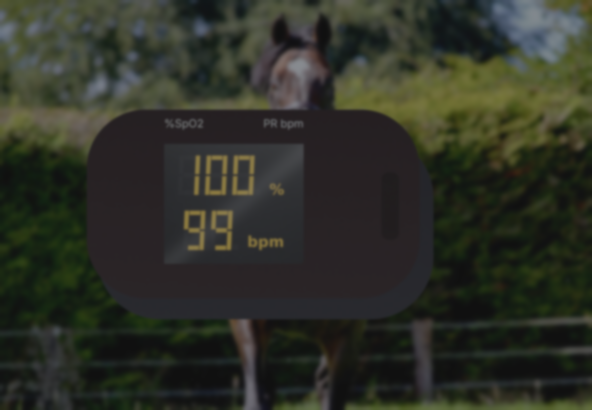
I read 100; %
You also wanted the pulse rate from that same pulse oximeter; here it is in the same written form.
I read 99; bpm
